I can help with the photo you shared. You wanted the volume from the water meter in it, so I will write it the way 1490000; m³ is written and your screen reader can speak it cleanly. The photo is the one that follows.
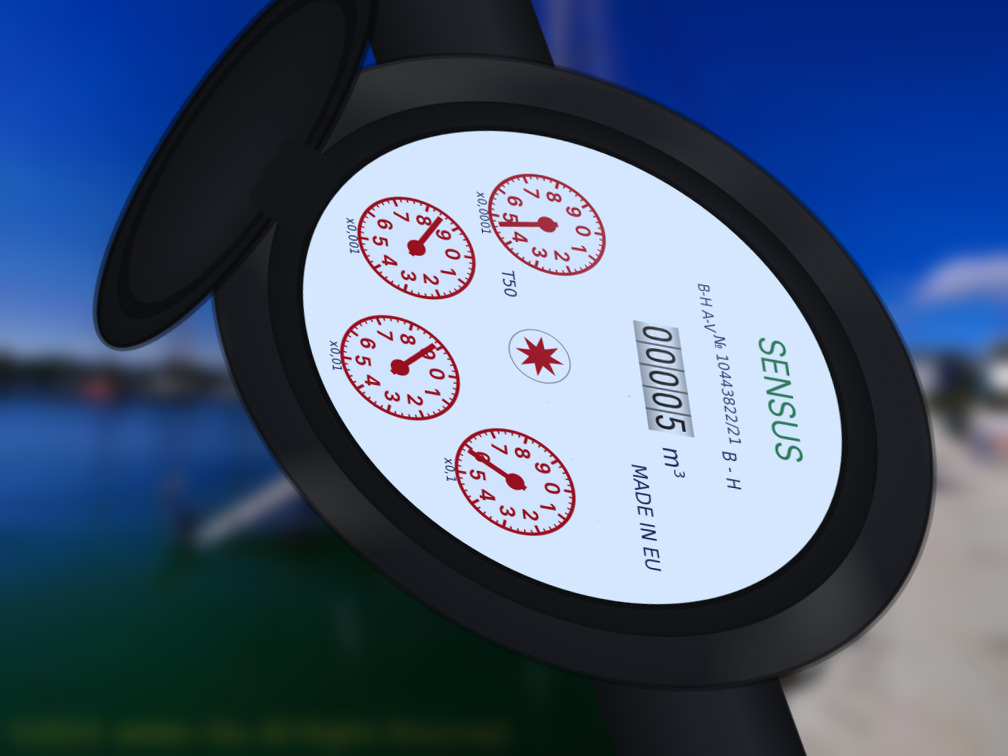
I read 5.5884; m³
